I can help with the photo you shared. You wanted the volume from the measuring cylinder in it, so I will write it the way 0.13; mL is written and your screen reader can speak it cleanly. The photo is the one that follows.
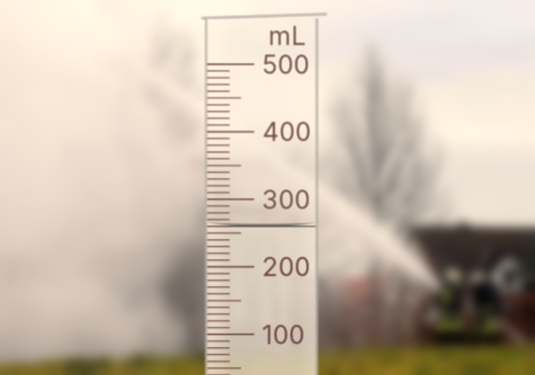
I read 260; mL
